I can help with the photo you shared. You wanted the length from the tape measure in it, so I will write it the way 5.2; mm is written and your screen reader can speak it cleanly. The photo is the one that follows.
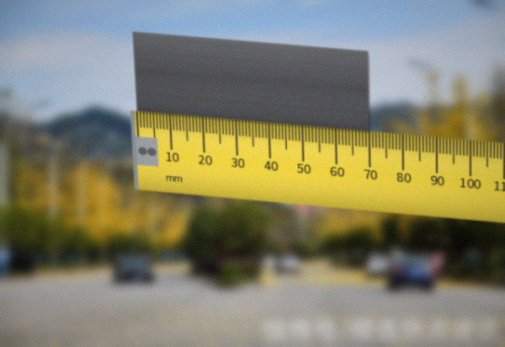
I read 70; mm
